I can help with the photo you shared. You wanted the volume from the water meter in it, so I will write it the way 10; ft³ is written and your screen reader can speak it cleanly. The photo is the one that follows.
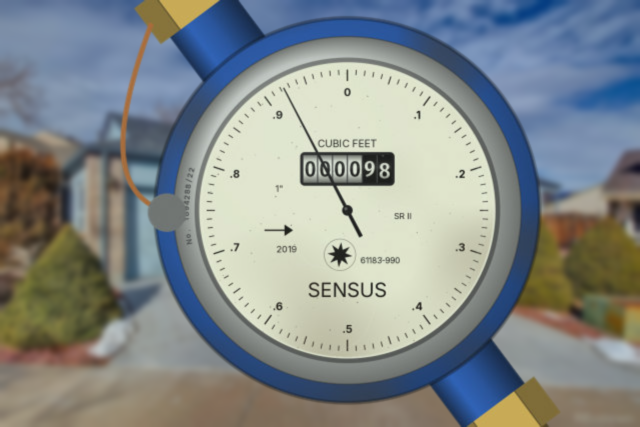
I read 97.92; ft³
